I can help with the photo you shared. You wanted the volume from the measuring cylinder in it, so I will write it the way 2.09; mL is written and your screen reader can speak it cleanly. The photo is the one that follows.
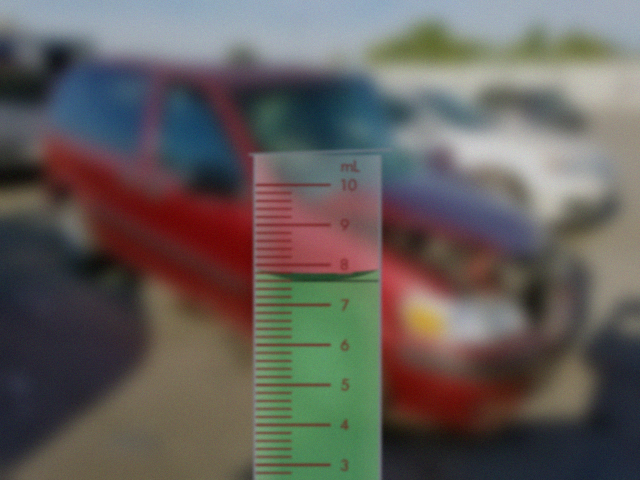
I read 7.6; mL
